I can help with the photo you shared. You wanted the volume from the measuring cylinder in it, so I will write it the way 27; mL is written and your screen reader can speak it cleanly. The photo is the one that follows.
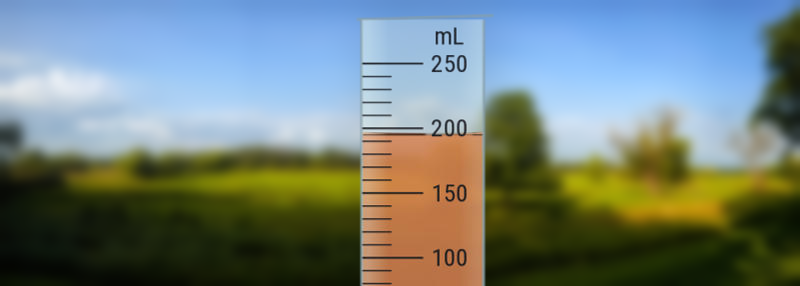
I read 195; mL
